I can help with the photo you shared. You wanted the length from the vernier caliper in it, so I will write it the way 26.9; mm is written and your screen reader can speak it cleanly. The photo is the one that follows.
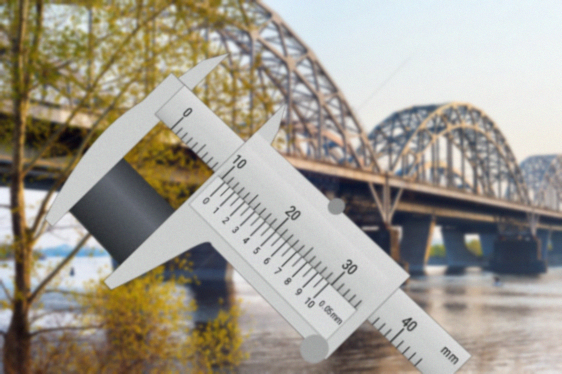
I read 10.6; mm
